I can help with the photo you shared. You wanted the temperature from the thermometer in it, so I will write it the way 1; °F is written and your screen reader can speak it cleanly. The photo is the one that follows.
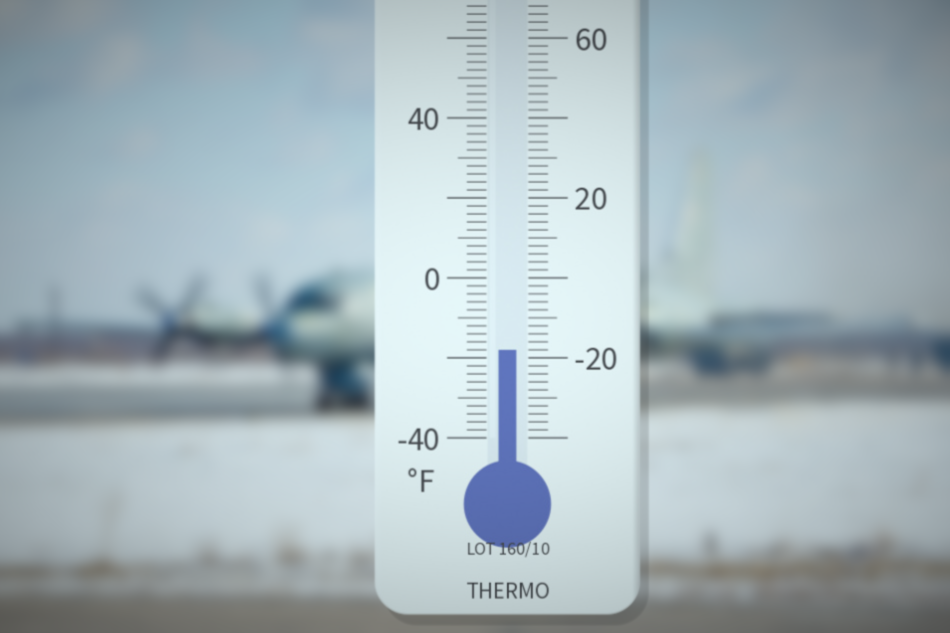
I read -18; °F
